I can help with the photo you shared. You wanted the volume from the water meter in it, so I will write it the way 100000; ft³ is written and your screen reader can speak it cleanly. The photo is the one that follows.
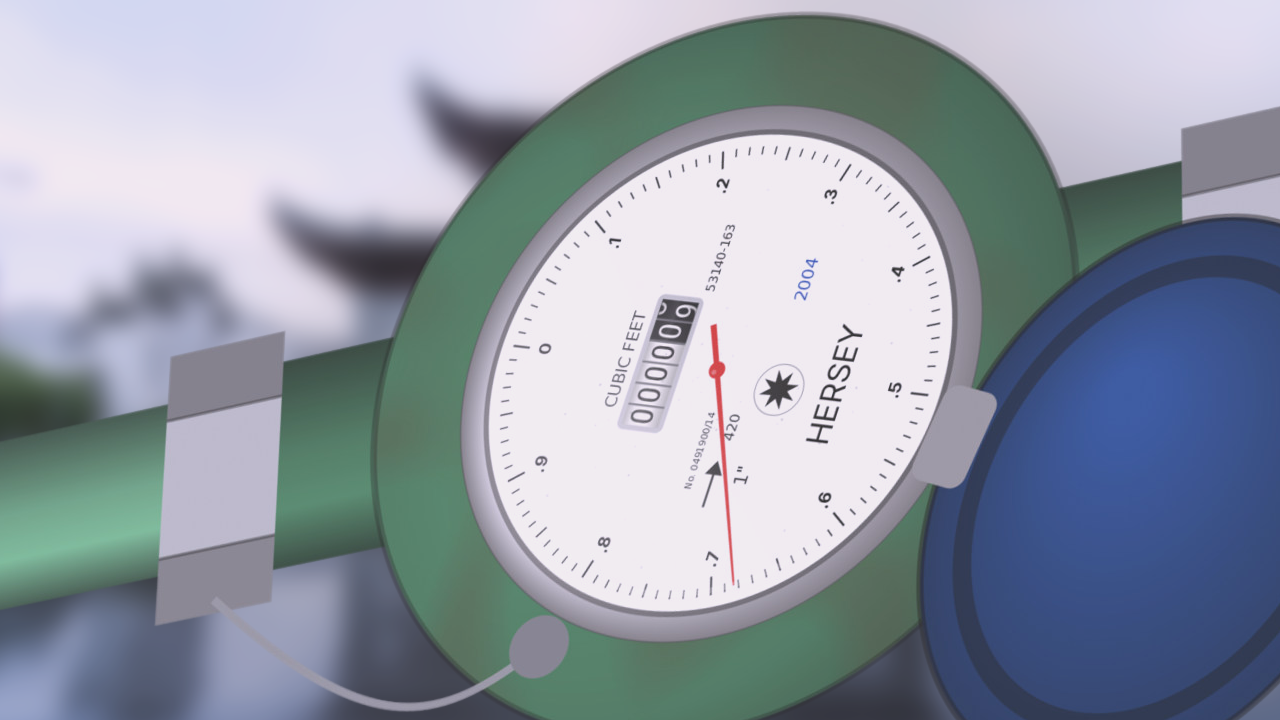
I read 8.68; ft³
